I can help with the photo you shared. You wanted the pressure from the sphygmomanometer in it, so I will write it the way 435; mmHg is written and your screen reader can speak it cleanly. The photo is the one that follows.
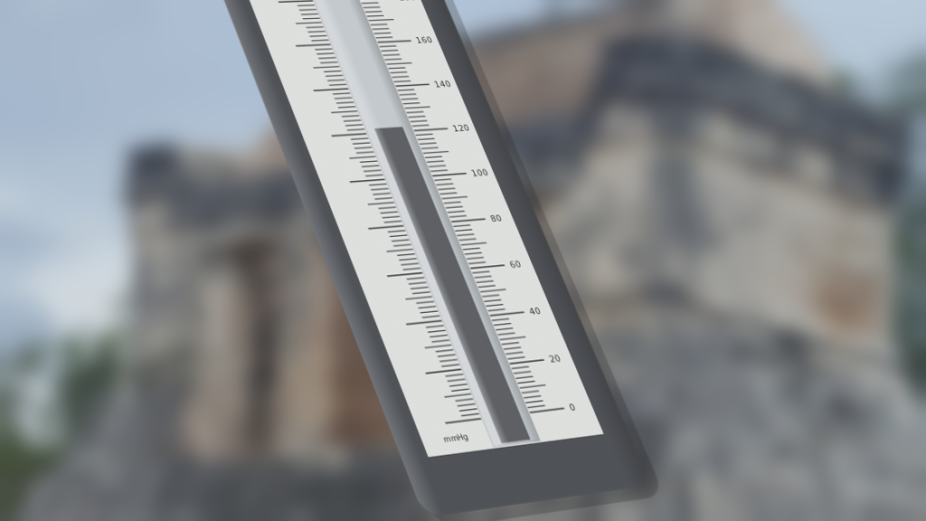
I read 122; mmHg
